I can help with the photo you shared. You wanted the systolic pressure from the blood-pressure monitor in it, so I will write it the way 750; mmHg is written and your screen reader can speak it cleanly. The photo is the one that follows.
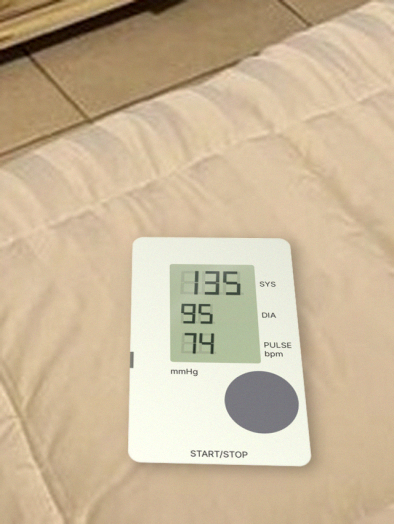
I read 135; mmHg
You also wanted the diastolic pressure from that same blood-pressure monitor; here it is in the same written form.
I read 95; mmHg
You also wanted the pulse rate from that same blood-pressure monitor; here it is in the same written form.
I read 74; bpm
